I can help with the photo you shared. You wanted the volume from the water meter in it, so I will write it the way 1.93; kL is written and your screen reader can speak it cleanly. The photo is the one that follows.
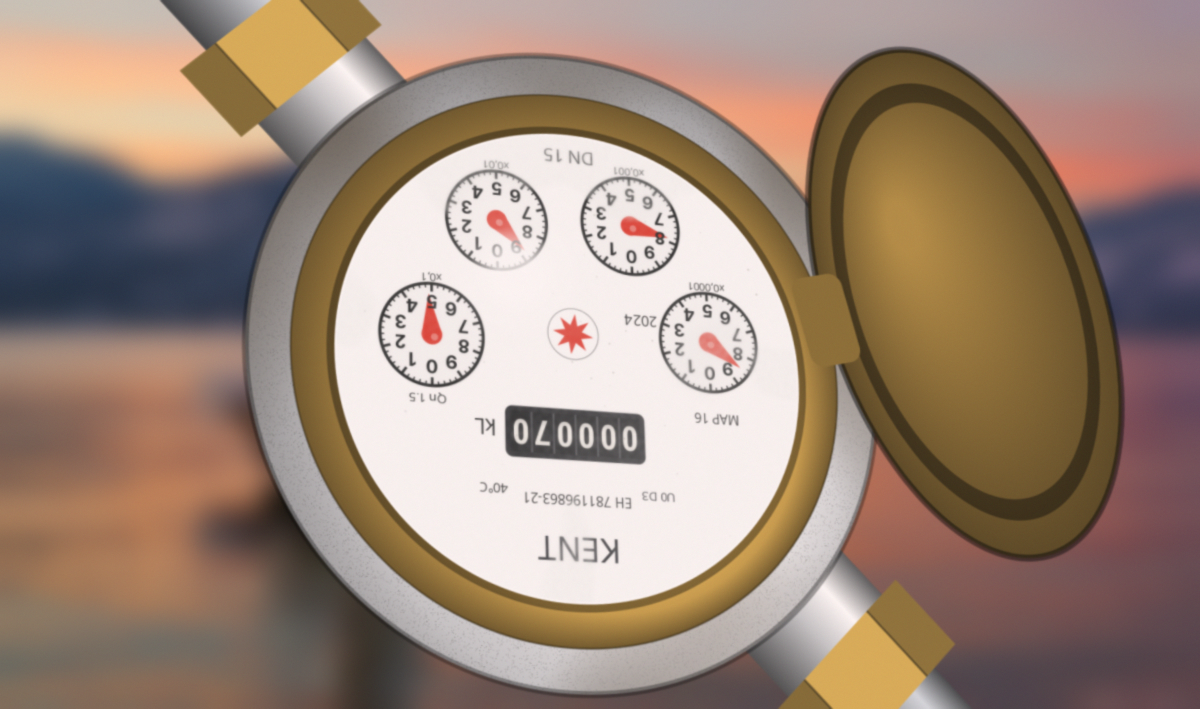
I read 70.4878; kL
